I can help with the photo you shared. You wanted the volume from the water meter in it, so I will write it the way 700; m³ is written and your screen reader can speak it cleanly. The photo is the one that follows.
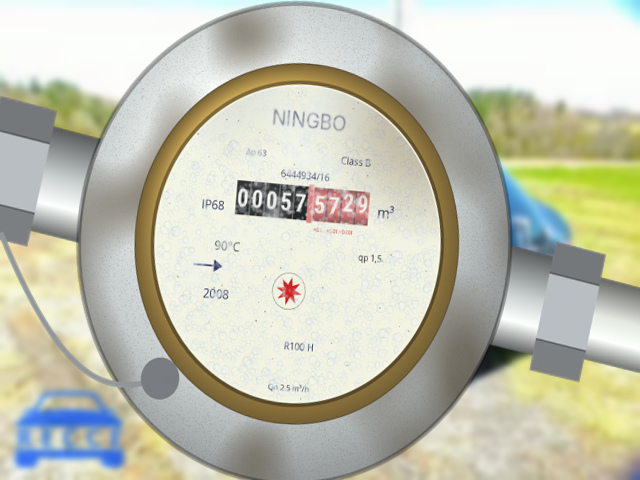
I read 57.5729; m³
